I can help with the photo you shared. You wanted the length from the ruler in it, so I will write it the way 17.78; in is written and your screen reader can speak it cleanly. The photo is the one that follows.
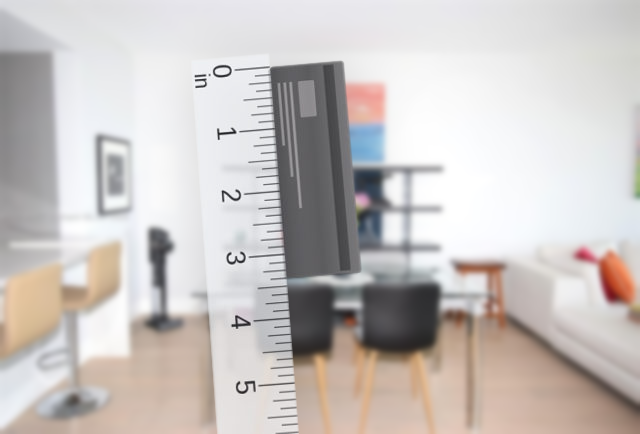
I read 3.375; in
